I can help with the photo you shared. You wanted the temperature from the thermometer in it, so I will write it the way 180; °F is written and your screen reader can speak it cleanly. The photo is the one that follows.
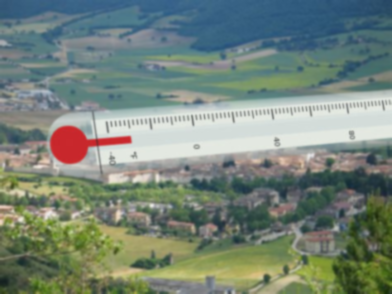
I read -30; °F
